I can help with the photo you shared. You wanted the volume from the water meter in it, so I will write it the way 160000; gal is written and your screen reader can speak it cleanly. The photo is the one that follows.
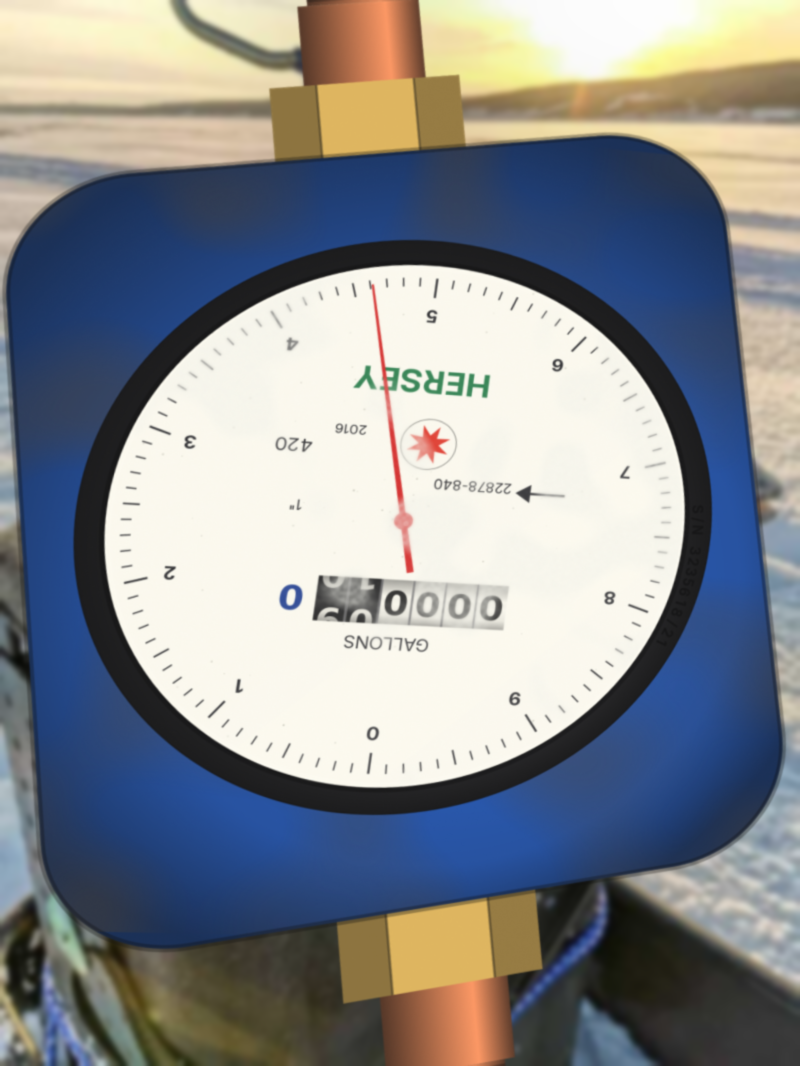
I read 94.6; gal
